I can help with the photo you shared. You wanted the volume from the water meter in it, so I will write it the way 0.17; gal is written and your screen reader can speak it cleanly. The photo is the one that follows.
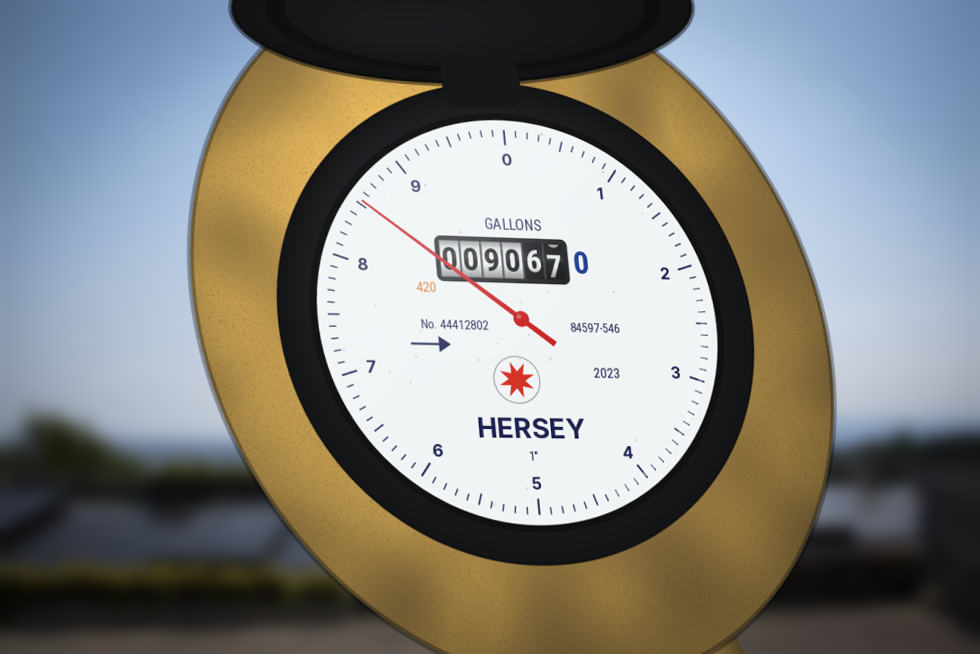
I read 90668.5; gal
